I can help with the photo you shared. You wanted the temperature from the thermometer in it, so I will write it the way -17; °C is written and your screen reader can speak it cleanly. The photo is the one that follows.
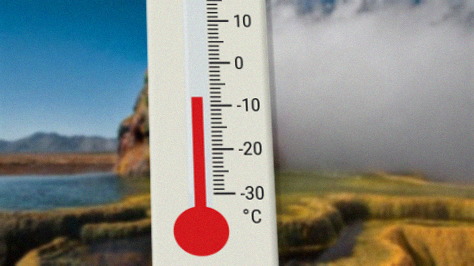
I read -8; °C
